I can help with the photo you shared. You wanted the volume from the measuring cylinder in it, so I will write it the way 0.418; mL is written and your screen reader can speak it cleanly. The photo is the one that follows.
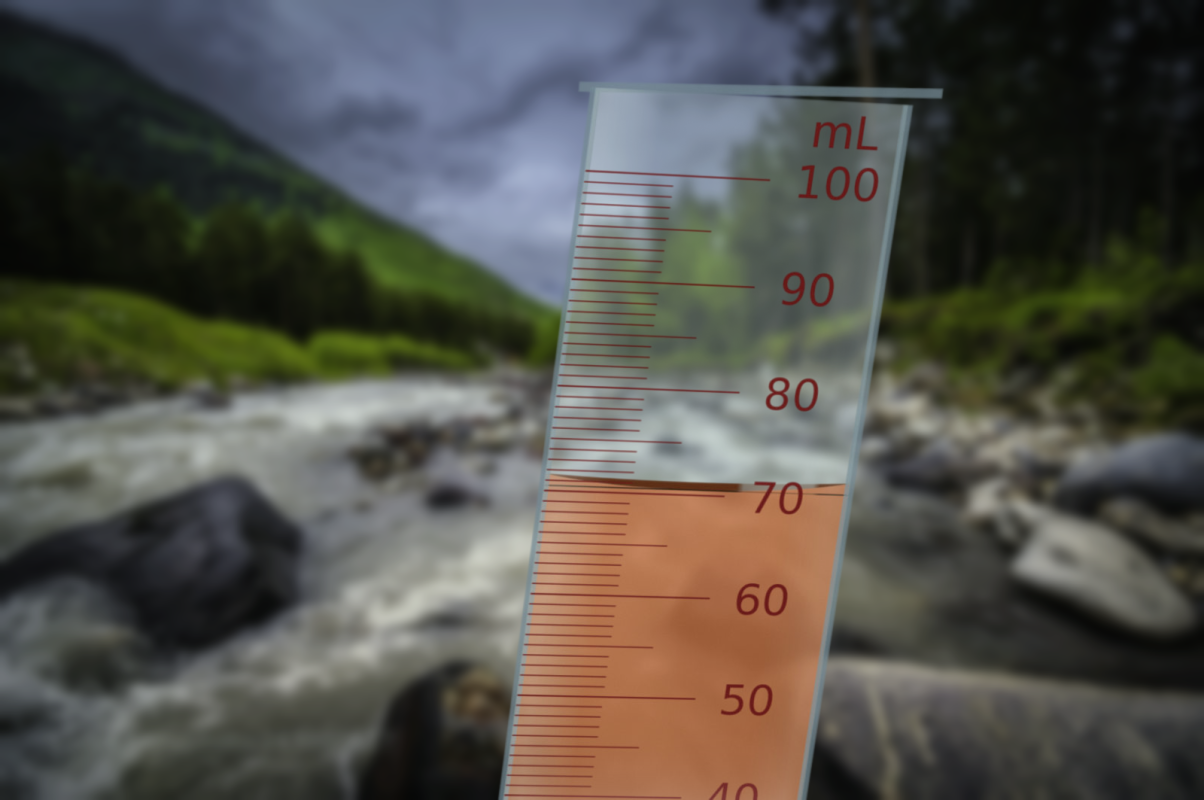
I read 70.5; mL
